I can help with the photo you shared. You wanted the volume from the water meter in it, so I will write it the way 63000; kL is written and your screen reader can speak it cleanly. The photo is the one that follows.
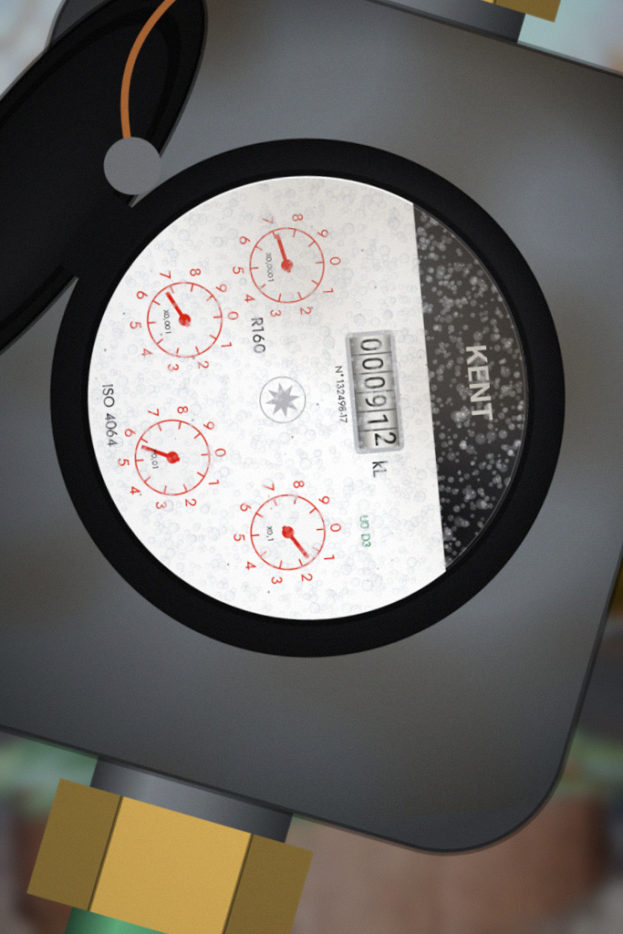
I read 912.1567; kL
